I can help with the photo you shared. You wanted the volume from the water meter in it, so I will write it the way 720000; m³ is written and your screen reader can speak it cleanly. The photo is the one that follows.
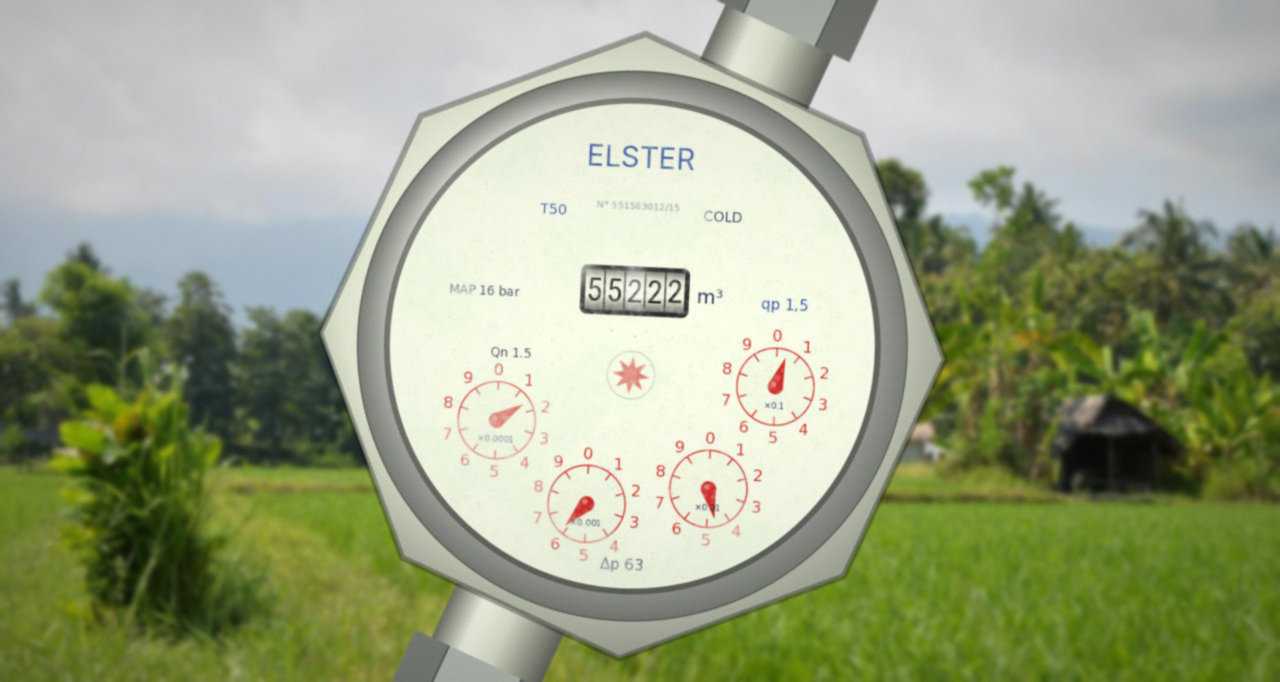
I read 55222.0461; m³
